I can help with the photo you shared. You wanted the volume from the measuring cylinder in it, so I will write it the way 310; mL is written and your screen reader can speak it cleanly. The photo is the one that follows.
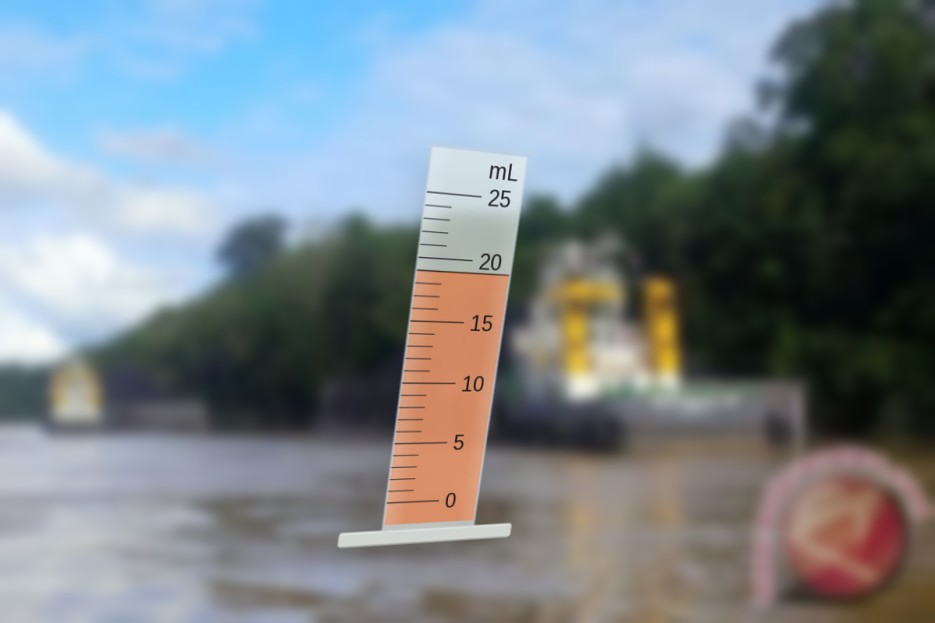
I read 19; mL
